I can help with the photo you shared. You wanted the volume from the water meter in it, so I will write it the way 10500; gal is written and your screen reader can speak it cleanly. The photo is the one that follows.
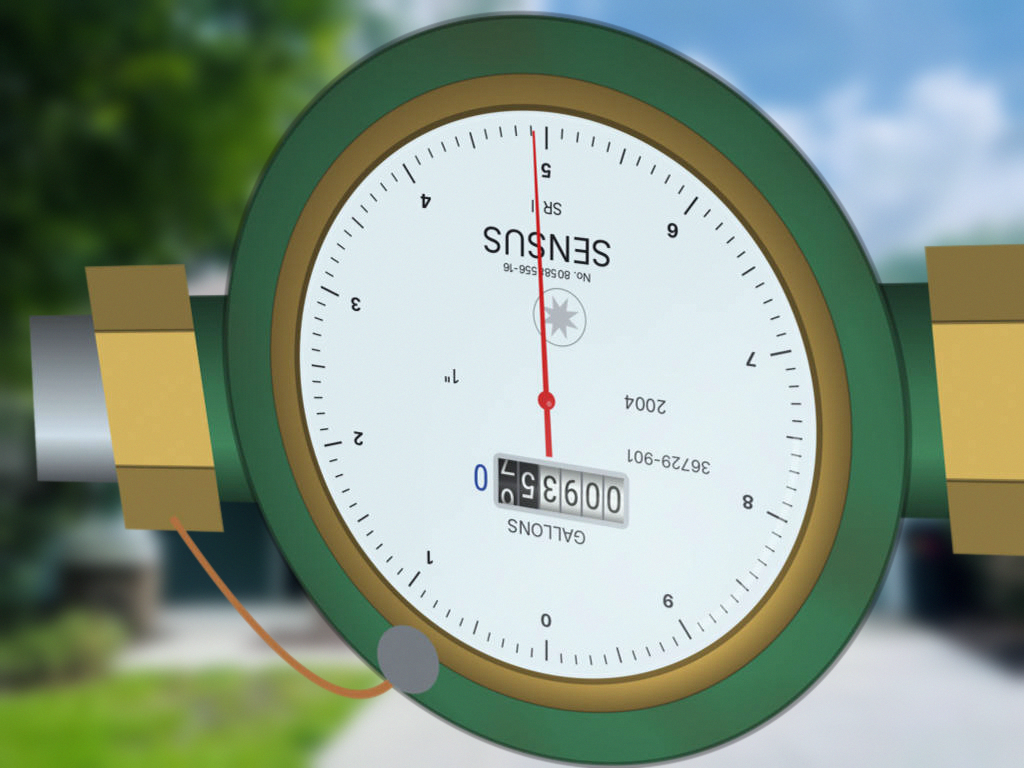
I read 93564.9; gal
